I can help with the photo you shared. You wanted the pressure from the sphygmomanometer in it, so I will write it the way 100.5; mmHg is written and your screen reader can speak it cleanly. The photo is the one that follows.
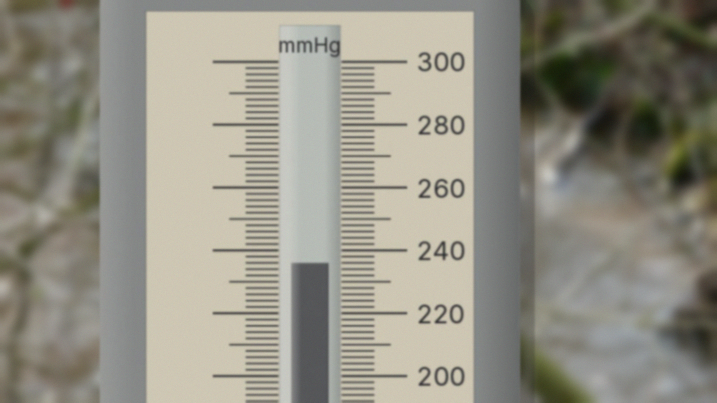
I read 236; mmHg
